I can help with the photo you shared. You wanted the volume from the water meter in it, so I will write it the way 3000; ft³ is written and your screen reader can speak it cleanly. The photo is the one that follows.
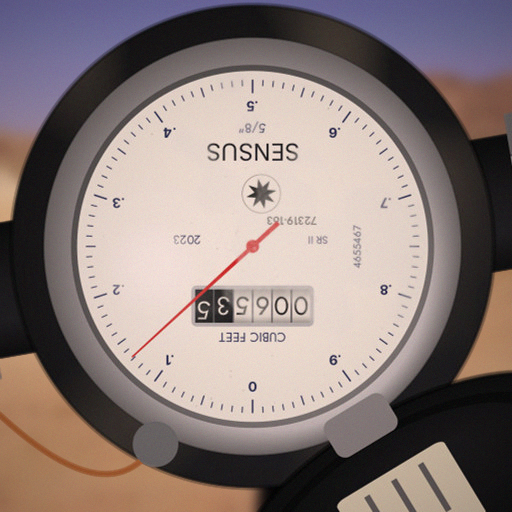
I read 6535.13; ft³
